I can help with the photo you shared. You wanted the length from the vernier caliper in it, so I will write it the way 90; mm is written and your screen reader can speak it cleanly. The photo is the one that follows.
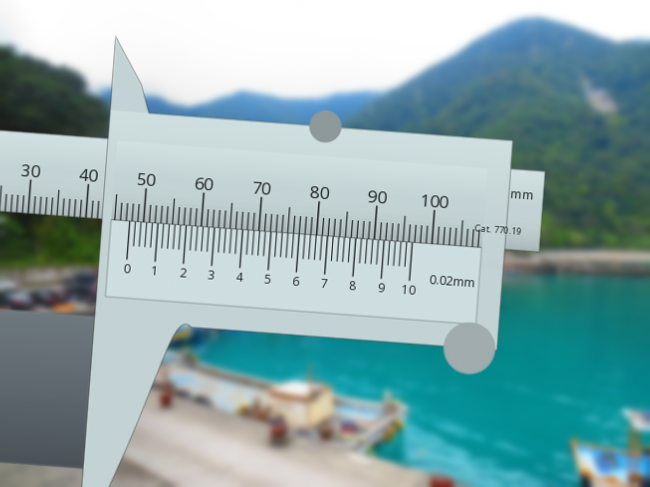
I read 47.6; mm
